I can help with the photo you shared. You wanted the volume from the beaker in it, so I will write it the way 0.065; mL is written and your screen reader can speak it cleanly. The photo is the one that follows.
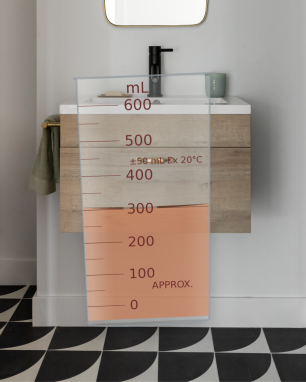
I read 300; mL
